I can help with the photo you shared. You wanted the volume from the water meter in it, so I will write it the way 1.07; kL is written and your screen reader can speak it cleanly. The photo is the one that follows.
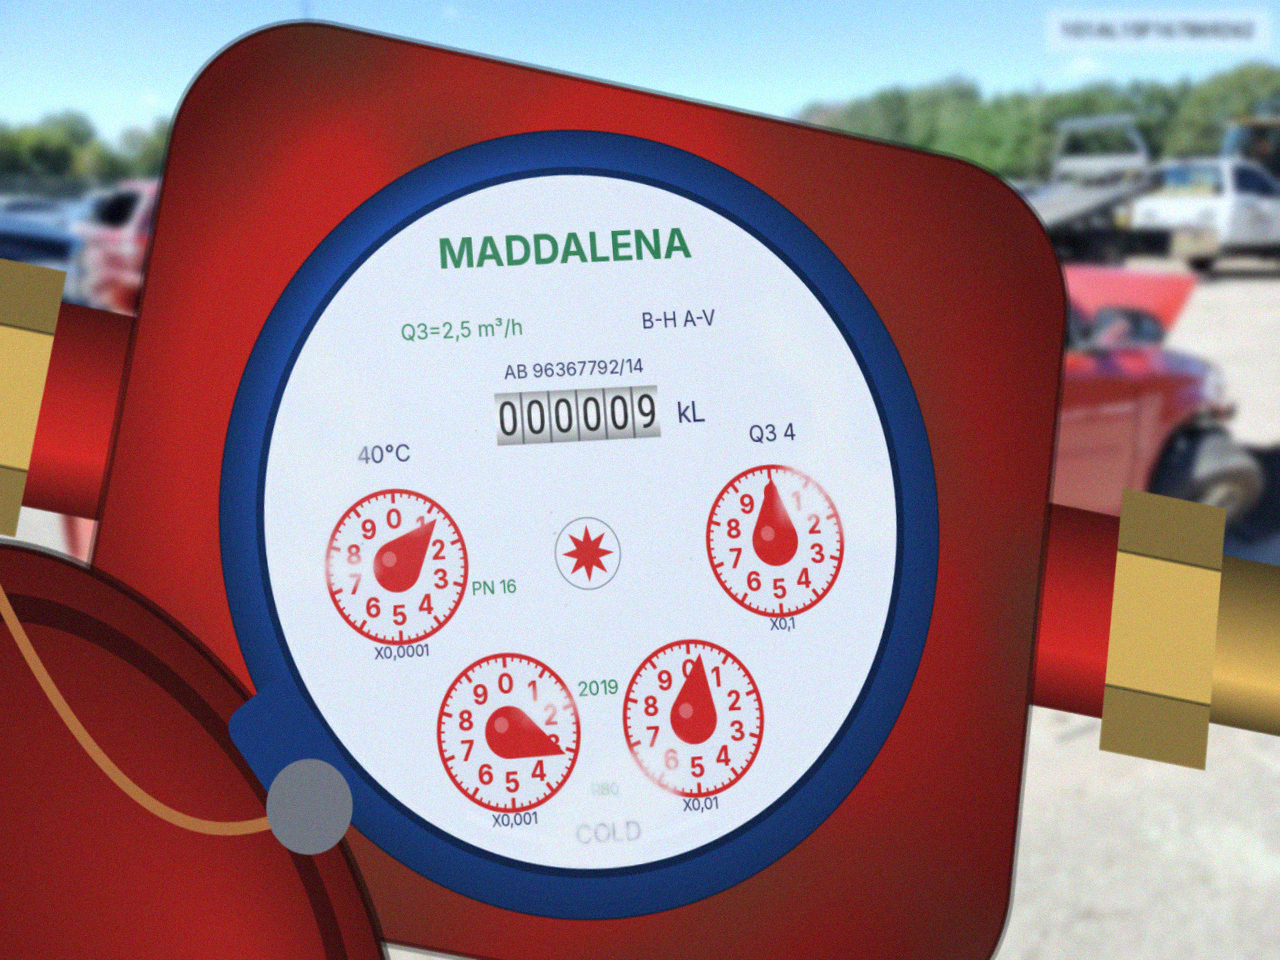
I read 9.0031; kL
